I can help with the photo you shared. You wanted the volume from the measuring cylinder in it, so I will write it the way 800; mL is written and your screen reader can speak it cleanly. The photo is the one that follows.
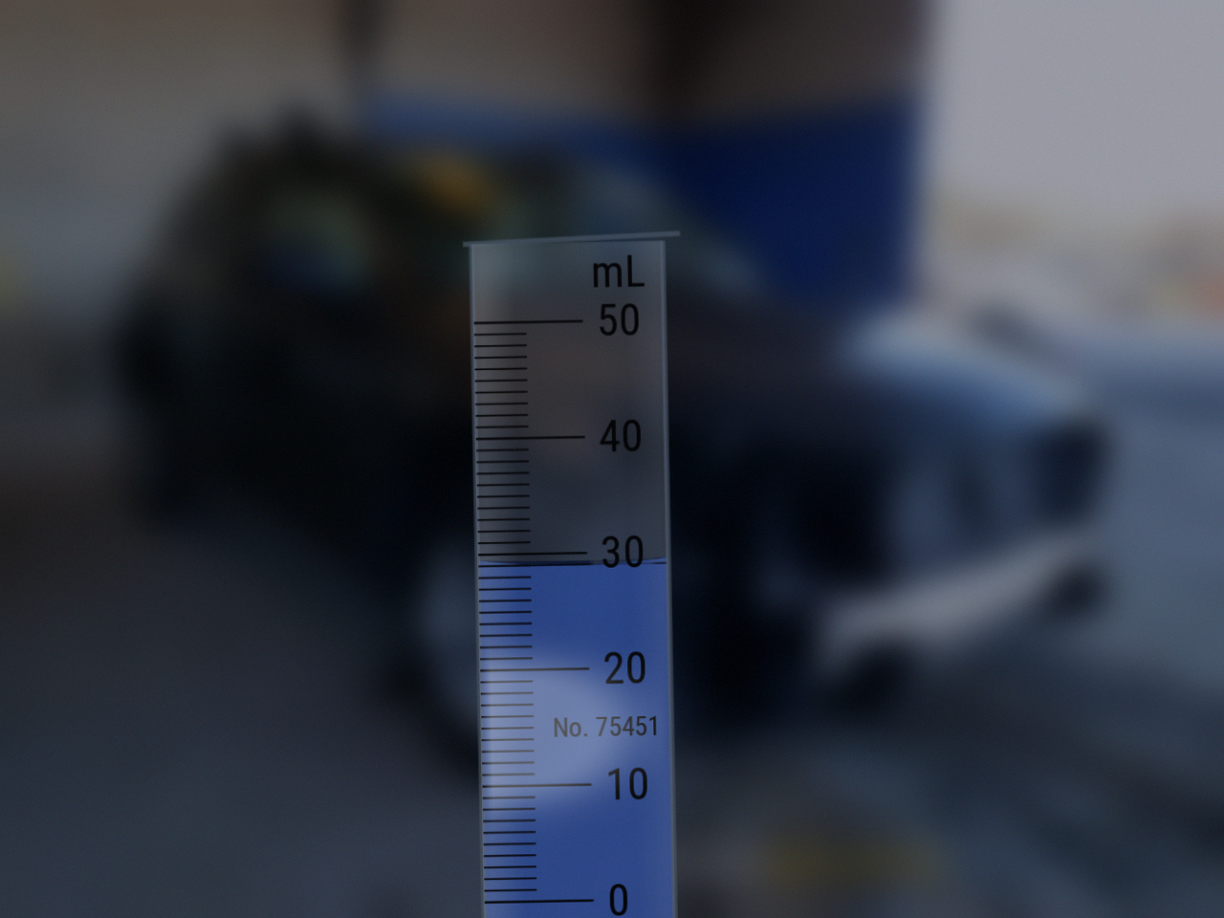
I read 29; mL
